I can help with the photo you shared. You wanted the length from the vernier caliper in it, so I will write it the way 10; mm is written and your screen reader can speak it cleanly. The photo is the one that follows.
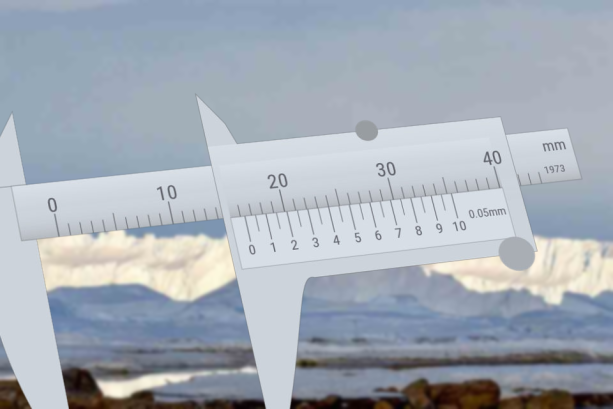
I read 16.4; mm
